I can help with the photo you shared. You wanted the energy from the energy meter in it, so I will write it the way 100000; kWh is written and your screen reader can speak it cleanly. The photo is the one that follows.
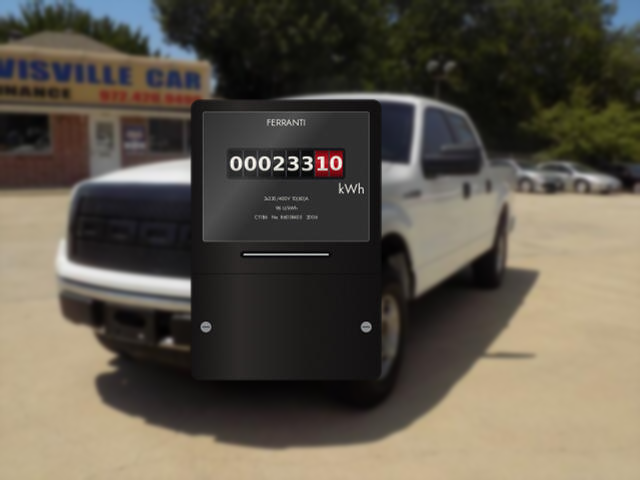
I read 233.10; kWh
